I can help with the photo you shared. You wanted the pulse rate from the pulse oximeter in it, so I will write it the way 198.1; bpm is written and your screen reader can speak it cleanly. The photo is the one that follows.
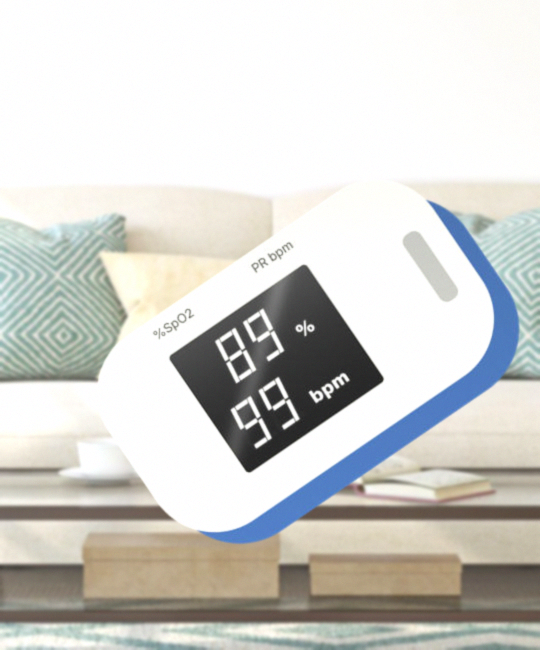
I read 99; bpm
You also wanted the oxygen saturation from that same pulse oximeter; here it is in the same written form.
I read 89; %
